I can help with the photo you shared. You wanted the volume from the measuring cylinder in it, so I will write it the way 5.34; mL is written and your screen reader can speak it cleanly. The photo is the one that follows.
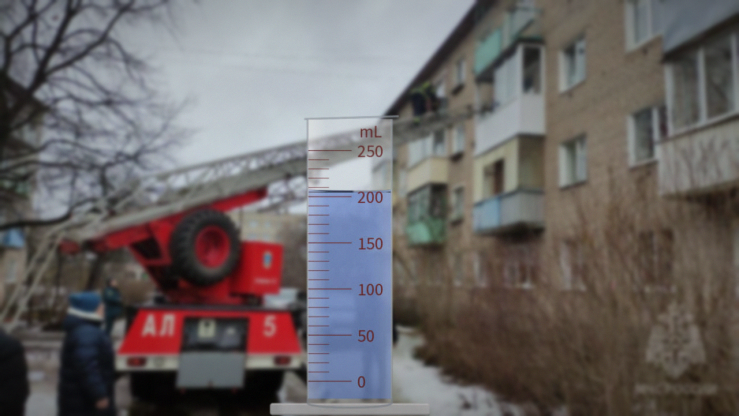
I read 205; mL
